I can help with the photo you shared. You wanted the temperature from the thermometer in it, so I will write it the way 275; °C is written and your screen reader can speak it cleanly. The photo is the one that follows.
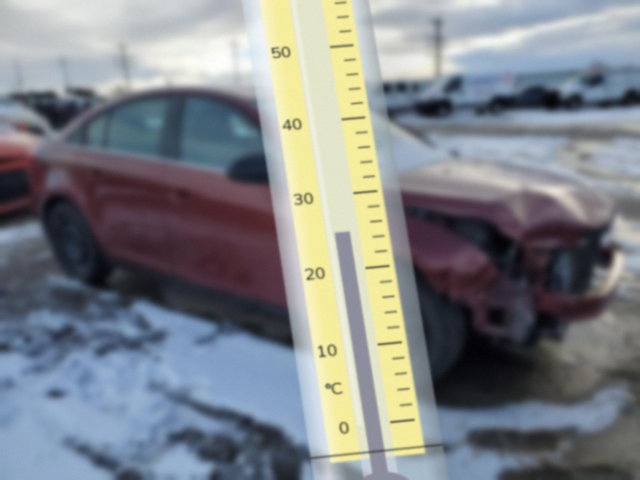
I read 25; °C
